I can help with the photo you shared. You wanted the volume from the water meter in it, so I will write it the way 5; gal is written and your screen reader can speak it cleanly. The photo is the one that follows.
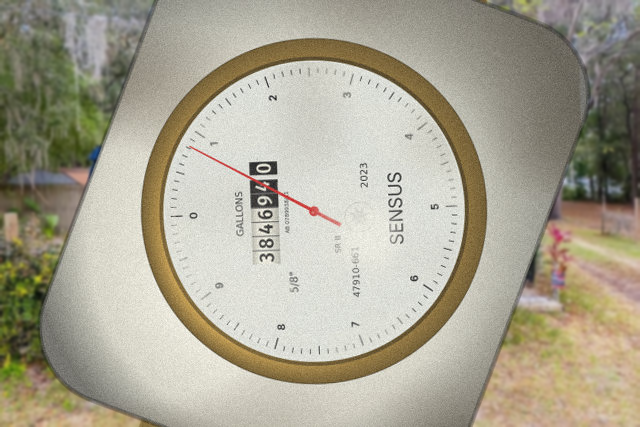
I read 3846940.8; gal
